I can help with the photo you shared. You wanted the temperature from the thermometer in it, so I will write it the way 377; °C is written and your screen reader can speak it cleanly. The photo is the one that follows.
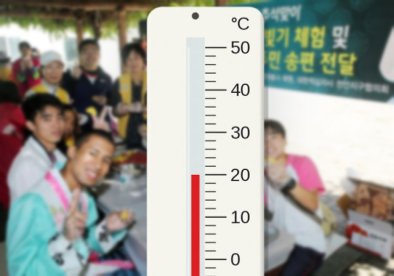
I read 20; °C
